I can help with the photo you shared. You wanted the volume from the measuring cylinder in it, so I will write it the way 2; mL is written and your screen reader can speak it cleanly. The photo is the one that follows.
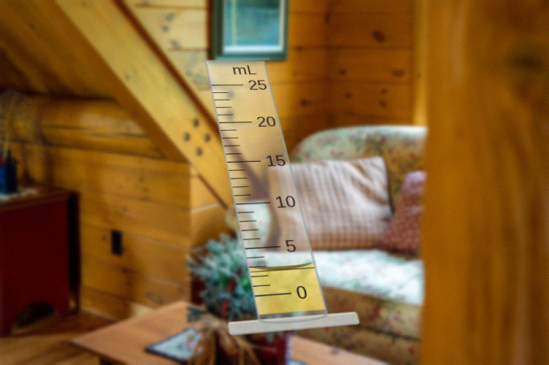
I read 2.5; mL
